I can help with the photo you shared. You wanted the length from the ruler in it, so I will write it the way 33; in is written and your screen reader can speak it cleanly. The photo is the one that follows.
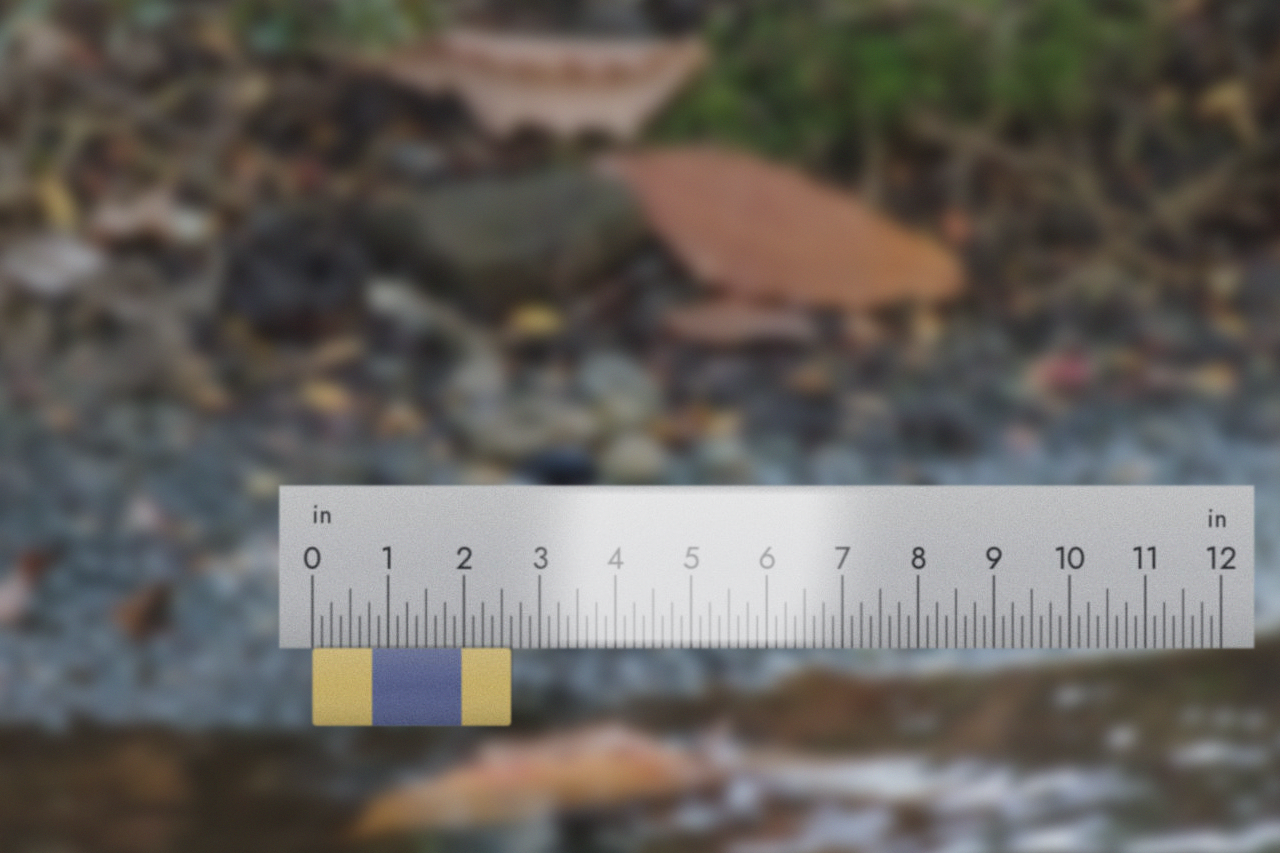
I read 2.625; in
